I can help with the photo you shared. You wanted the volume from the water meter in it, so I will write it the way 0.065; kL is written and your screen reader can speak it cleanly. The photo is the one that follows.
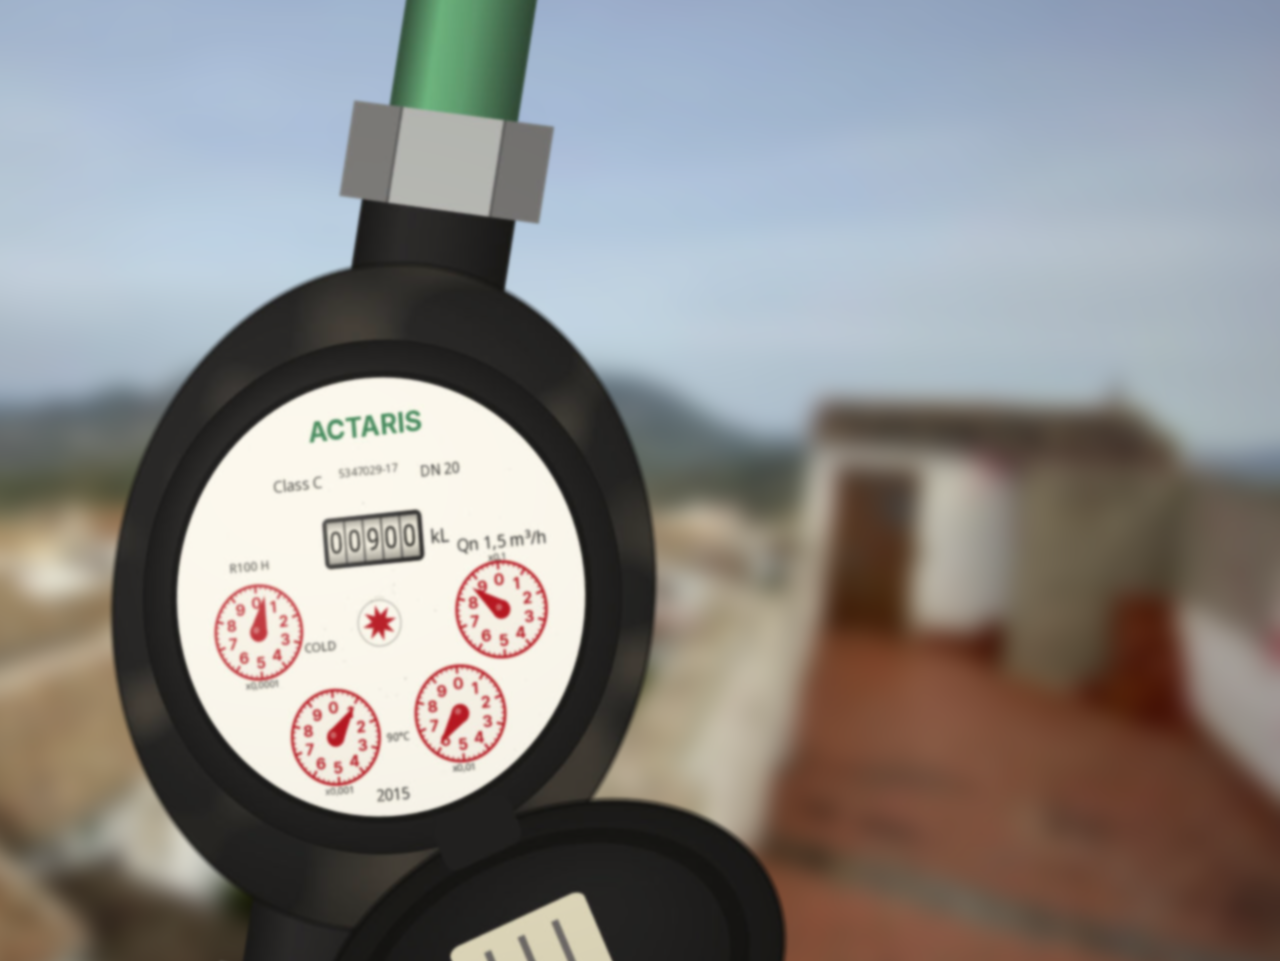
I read 900.8610; kL
